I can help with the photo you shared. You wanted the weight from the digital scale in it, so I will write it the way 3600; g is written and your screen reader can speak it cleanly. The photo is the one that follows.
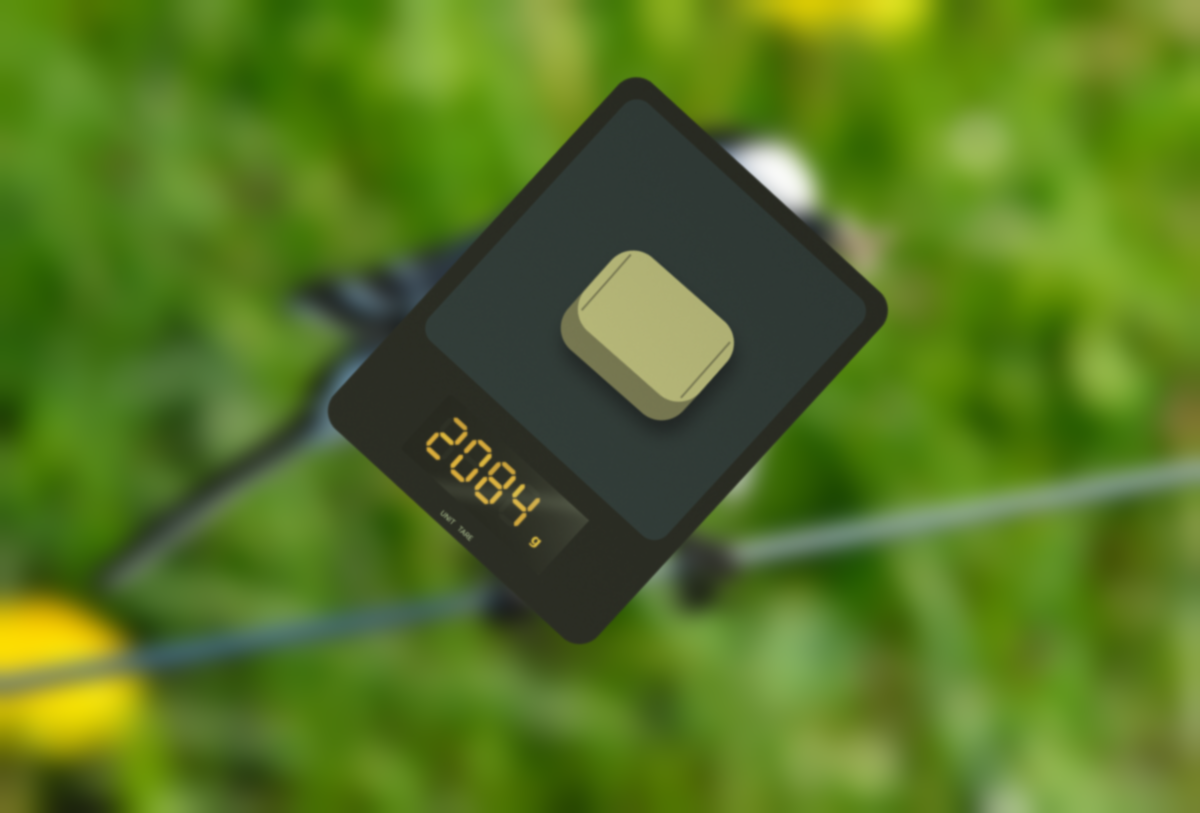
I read 2084; g
